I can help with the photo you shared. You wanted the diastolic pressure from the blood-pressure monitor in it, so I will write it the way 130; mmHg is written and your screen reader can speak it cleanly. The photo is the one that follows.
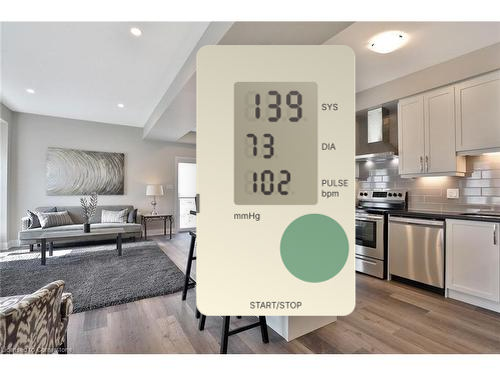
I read 73; mmHg
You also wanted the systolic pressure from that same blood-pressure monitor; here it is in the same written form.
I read 139; mmHg
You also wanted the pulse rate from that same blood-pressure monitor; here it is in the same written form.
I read 102; bpm
